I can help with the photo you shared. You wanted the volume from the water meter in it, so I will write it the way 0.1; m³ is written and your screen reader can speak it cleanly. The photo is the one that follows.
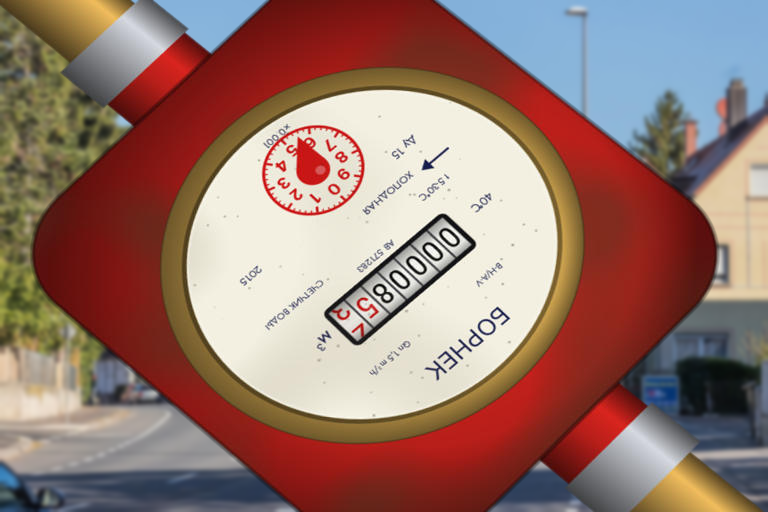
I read 8.525; m³
